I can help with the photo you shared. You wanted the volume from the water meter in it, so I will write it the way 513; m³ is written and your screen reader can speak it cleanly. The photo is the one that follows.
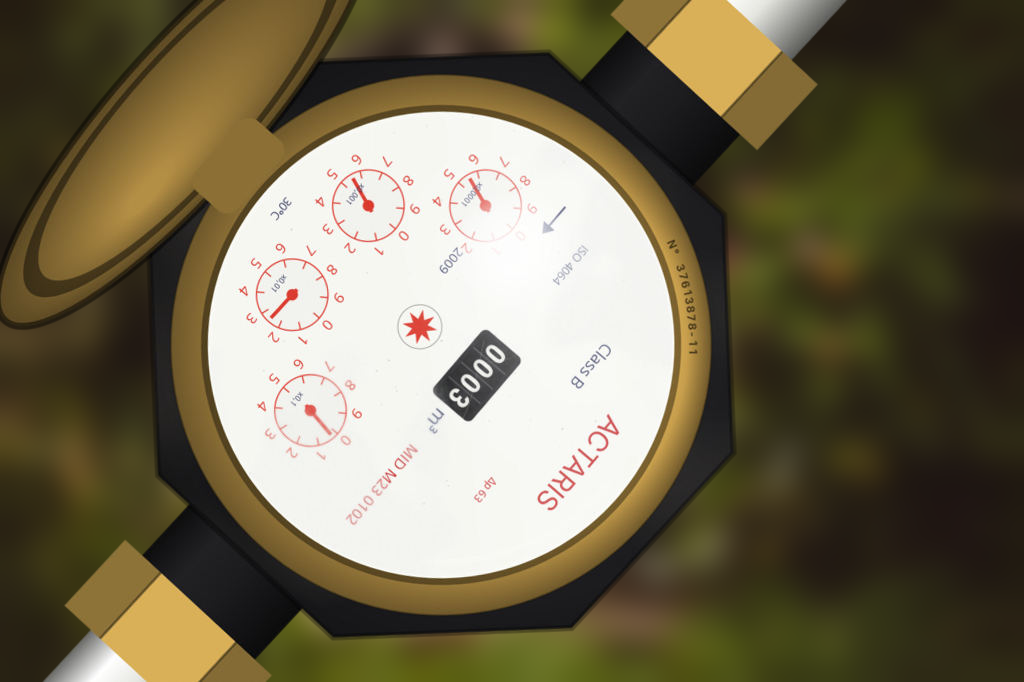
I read 3.0255; m³
